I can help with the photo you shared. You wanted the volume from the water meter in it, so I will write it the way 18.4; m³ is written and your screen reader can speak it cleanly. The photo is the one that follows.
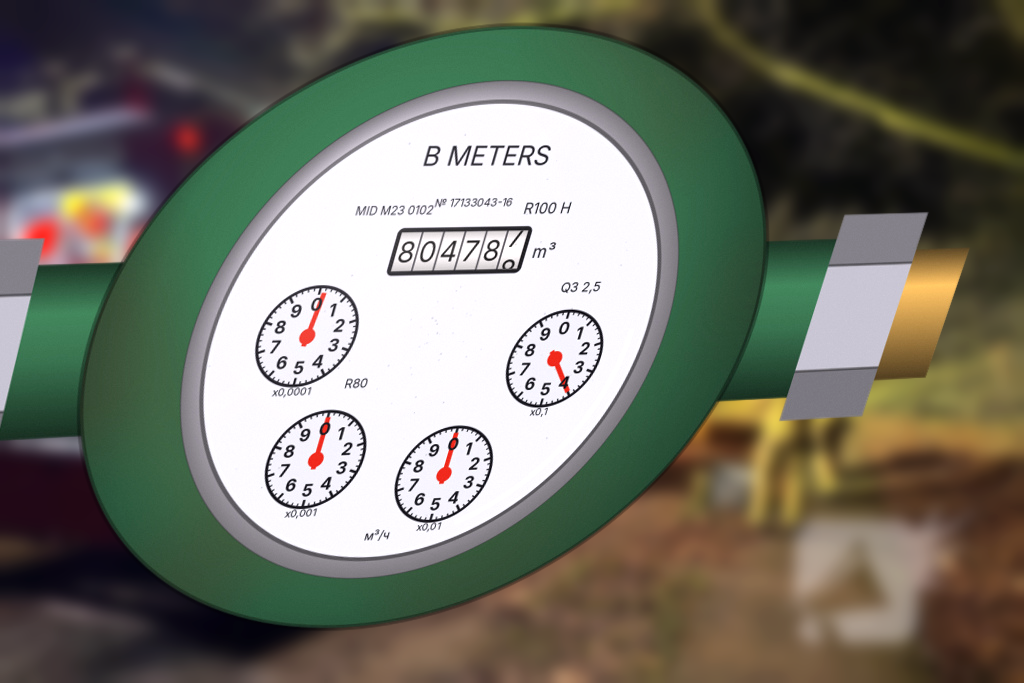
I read 804787.4000; m³
